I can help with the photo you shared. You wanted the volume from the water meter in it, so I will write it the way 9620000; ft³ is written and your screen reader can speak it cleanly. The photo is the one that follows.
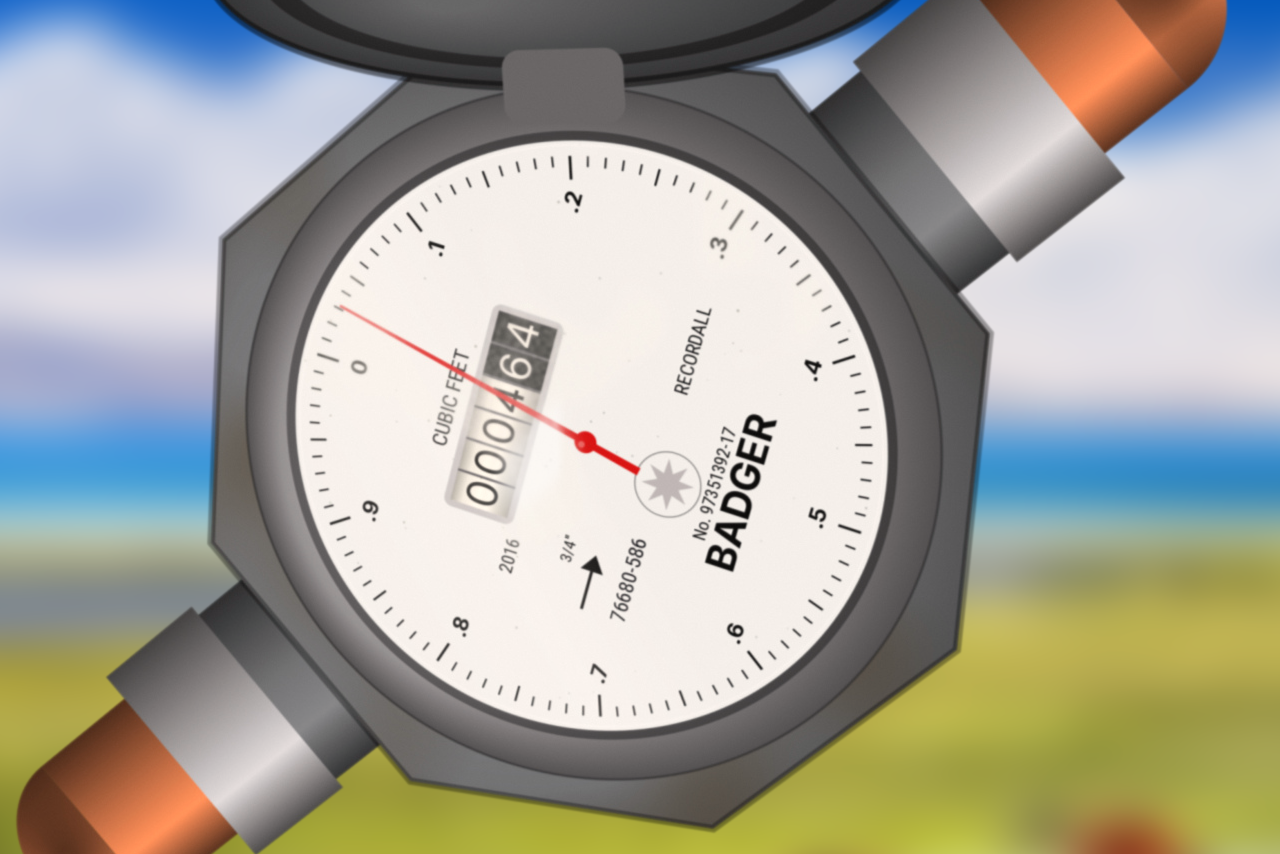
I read 464.03; ft³
